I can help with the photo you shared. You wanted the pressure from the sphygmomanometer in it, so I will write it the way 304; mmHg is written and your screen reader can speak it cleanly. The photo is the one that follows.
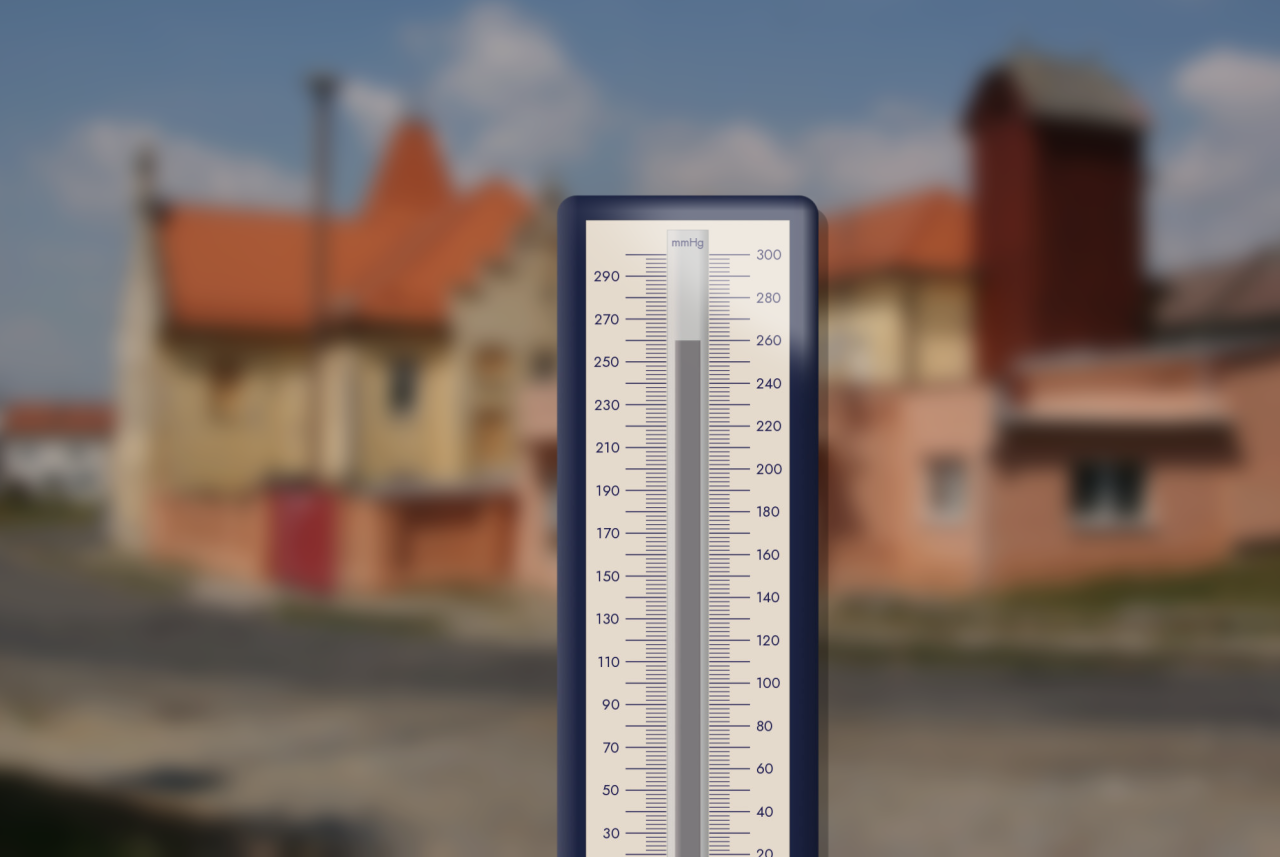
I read 260; mmHg
